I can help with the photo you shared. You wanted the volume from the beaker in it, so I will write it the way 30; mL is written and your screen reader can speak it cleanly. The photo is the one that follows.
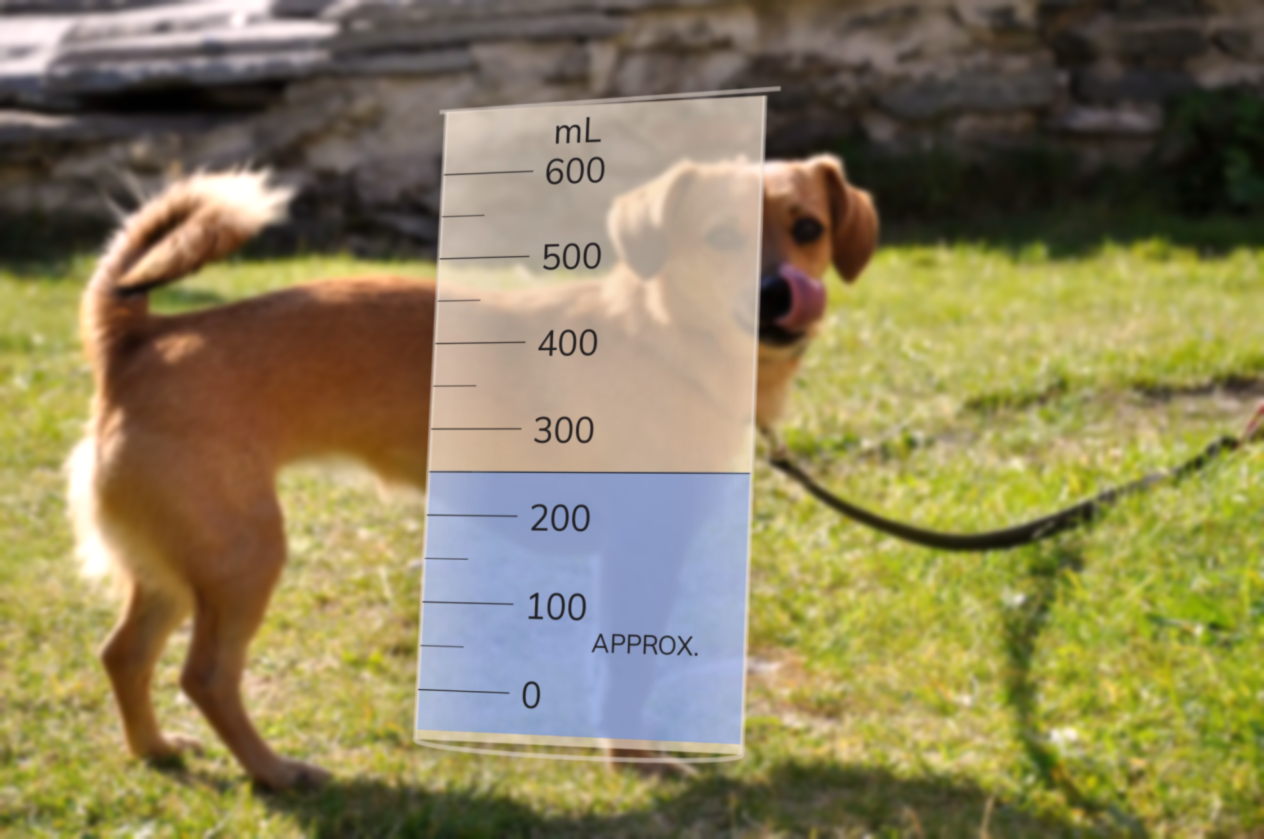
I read 250; mL
